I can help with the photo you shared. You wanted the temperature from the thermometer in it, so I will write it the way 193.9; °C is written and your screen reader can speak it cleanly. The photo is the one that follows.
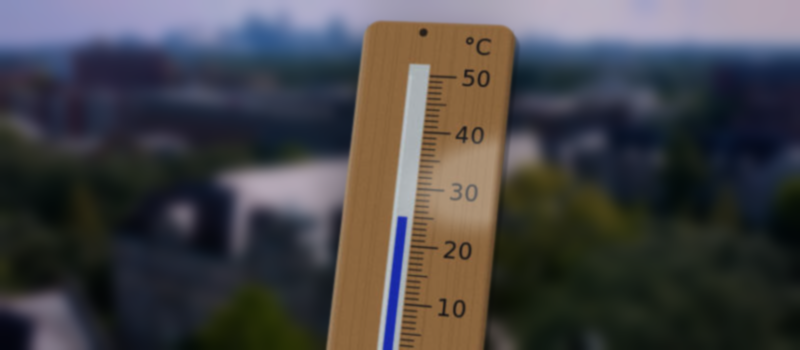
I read 25; °C
